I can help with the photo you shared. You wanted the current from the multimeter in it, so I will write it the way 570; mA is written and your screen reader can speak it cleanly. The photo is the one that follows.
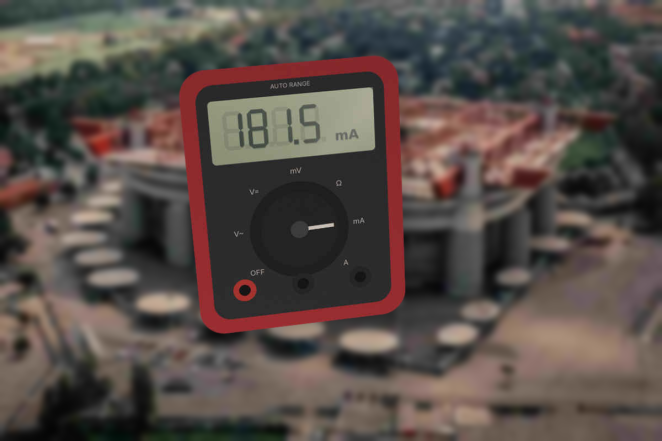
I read 181.5; mA
